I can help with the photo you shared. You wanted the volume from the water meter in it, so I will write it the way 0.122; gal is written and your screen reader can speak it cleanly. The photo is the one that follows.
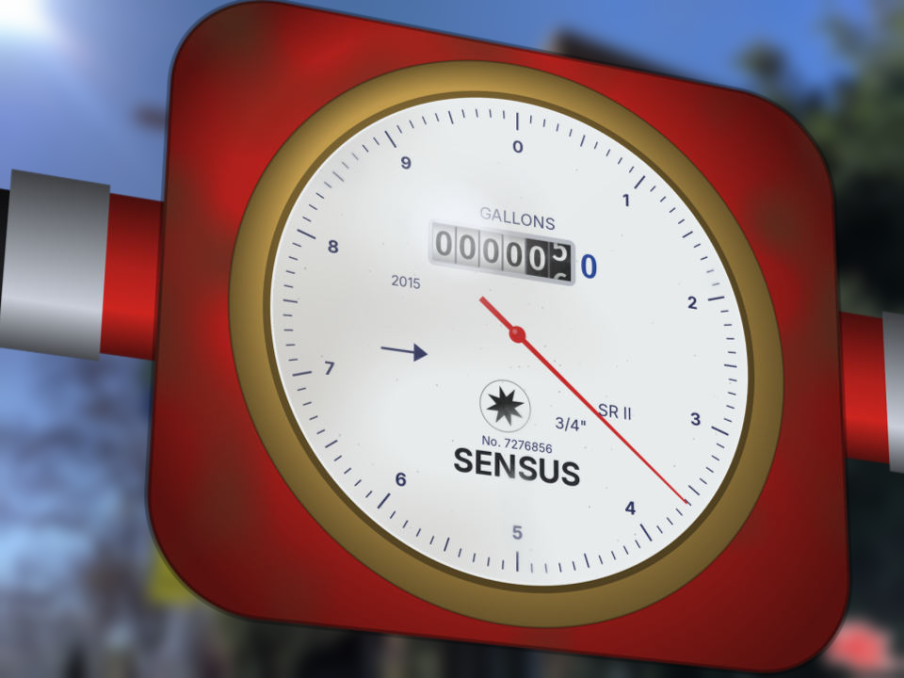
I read 53.6; gal
